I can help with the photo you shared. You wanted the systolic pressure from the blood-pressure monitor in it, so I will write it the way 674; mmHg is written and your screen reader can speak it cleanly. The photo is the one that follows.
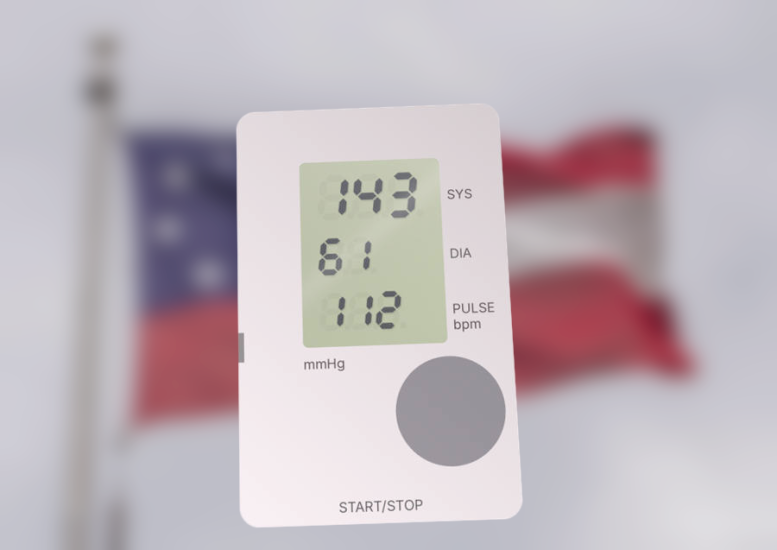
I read 143; mmHg
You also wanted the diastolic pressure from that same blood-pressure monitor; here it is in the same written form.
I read 61; mmHg
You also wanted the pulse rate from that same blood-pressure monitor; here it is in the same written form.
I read 112; bpm
